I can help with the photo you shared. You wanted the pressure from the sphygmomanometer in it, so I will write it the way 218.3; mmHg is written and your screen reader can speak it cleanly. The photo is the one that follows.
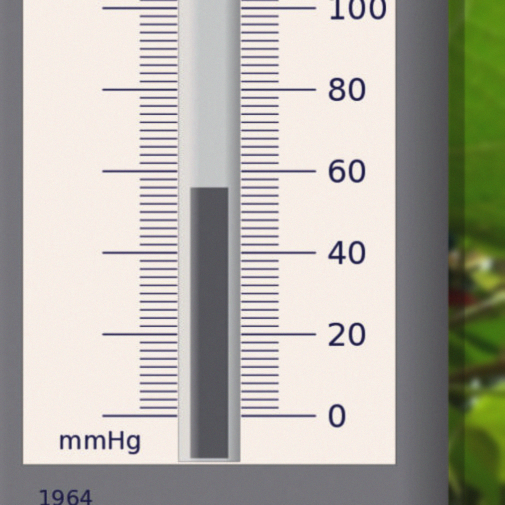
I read 56; mmHg
